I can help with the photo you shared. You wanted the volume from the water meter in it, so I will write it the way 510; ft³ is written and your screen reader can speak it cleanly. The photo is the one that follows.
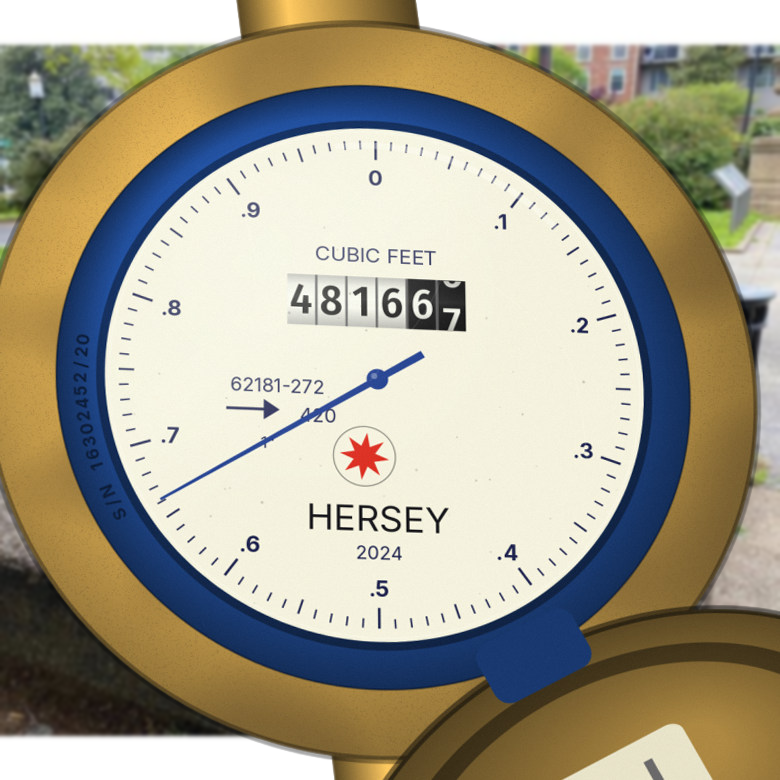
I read 481666.66; ft³
